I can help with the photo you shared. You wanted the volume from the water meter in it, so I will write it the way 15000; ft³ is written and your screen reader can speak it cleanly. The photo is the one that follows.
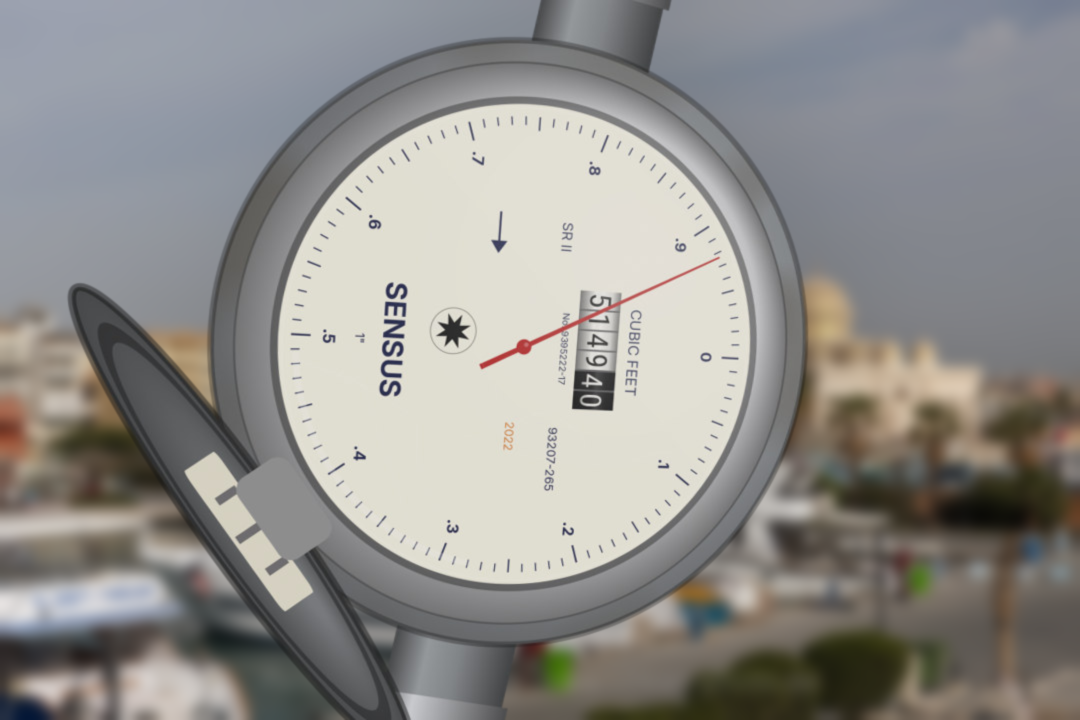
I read 514939.92; ft³
